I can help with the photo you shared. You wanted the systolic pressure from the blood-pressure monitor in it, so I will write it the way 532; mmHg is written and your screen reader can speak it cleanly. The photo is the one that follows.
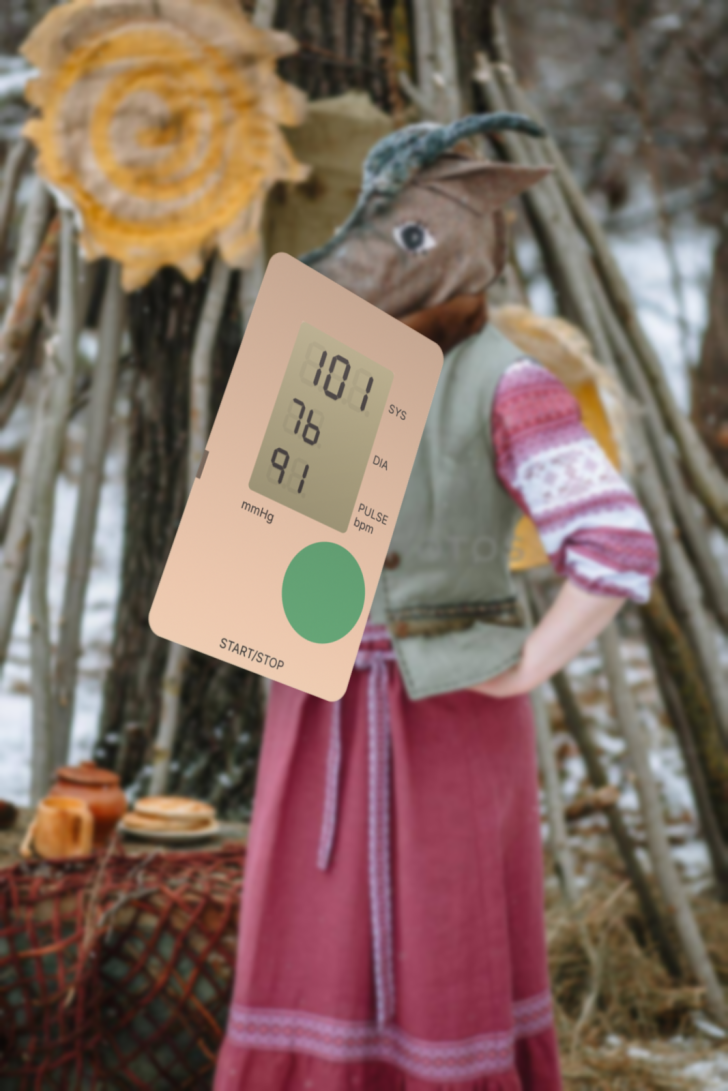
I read 101; mmHg
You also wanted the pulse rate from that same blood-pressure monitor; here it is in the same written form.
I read 91; bpm
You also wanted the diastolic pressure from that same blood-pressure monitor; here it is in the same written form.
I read 76; mmHg
